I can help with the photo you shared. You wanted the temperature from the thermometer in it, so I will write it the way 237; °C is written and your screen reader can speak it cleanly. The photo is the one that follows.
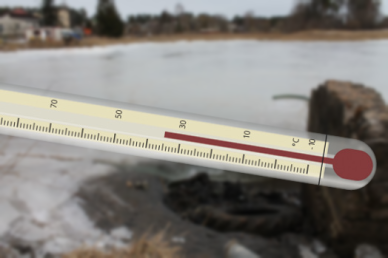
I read 35; °C
